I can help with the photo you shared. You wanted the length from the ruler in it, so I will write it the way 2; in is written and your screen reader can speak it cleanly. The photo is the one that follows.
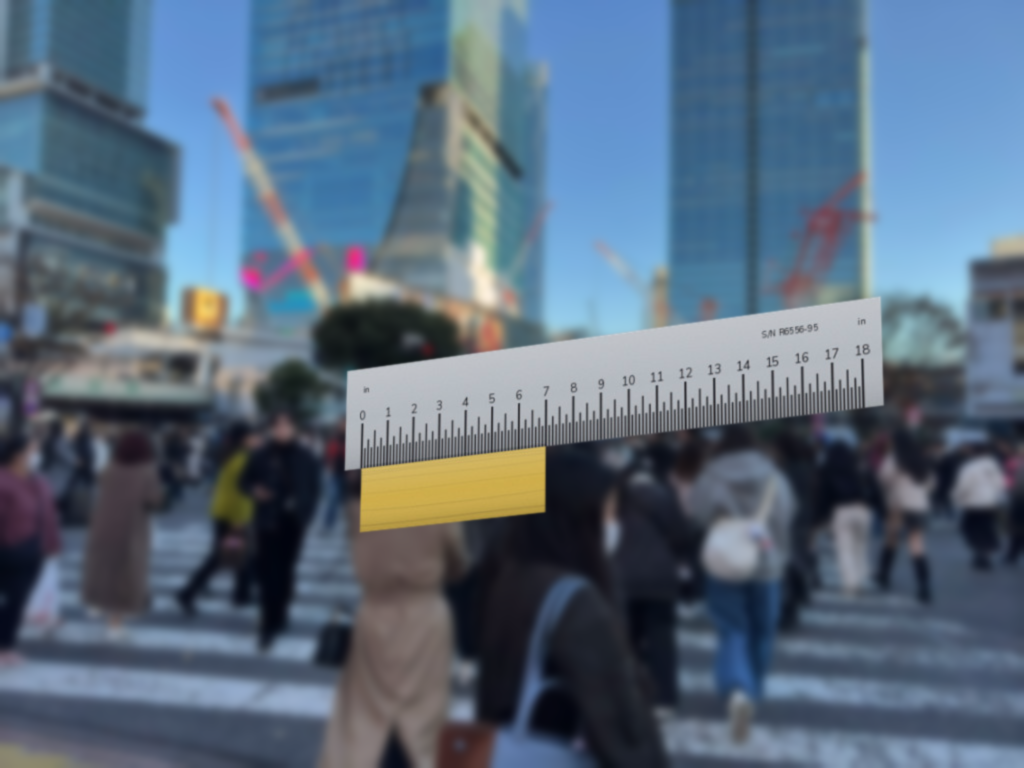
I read 7; in
